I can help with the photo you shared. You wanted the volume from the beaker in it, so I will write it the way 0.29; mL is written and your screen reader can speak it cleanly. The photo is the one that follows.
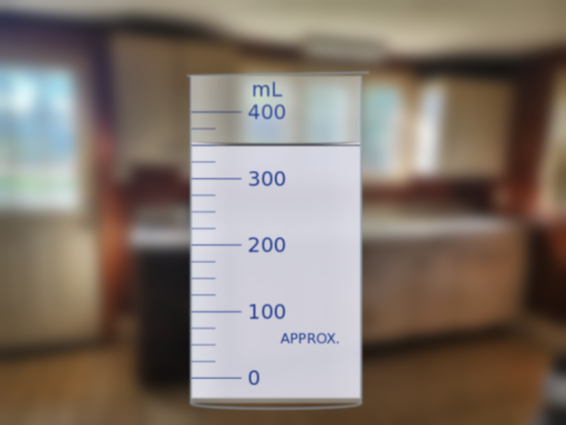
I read 350; mL
